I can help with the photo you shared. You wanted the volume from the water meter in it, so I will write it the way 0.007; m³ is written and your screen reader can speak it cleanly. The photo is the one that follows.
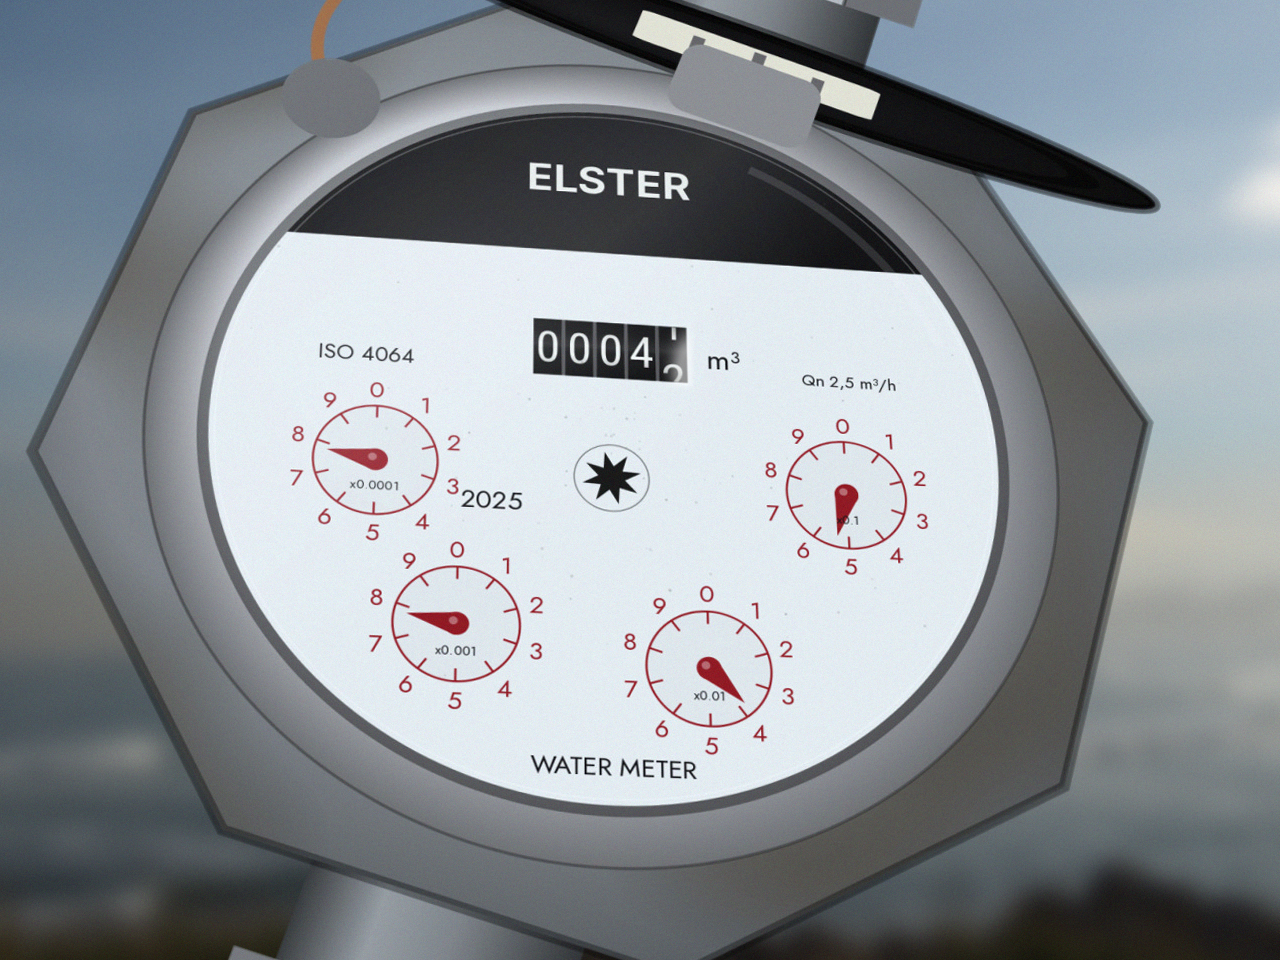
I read 41.5377; m³
